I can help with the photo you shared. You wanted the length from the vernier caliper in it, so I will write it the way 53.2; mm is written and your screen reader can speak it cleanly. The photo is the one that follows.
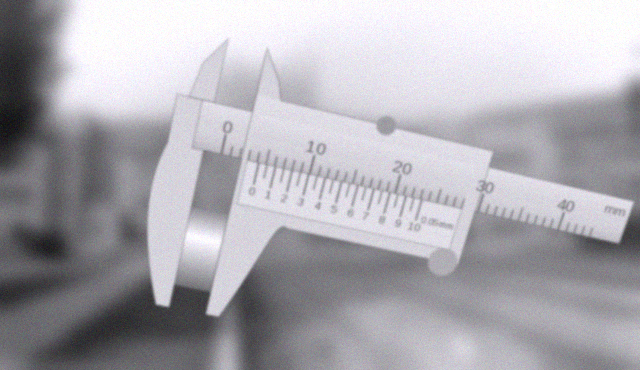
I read 4.2; mm
